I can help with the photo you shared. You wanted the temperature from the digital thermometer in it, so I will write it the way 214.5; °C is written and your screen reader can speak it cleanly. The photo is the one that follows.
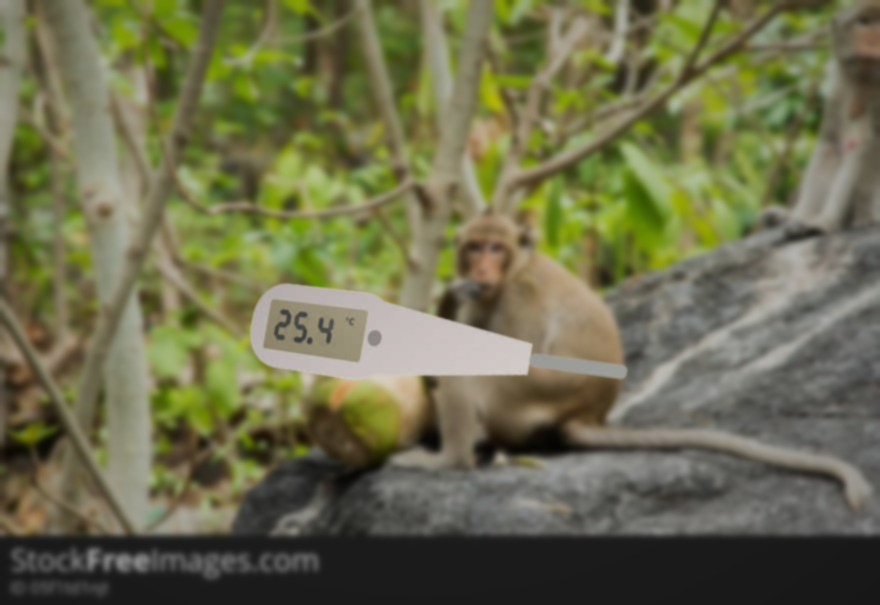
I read 25.4; °C
